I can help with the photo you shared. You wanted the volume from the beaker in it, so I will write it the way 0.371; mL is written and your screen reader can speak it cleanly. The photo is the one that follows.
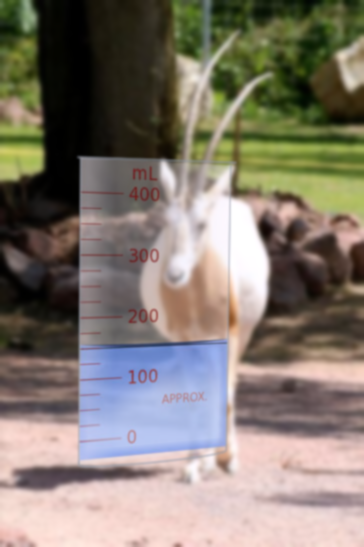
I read 150; mL
